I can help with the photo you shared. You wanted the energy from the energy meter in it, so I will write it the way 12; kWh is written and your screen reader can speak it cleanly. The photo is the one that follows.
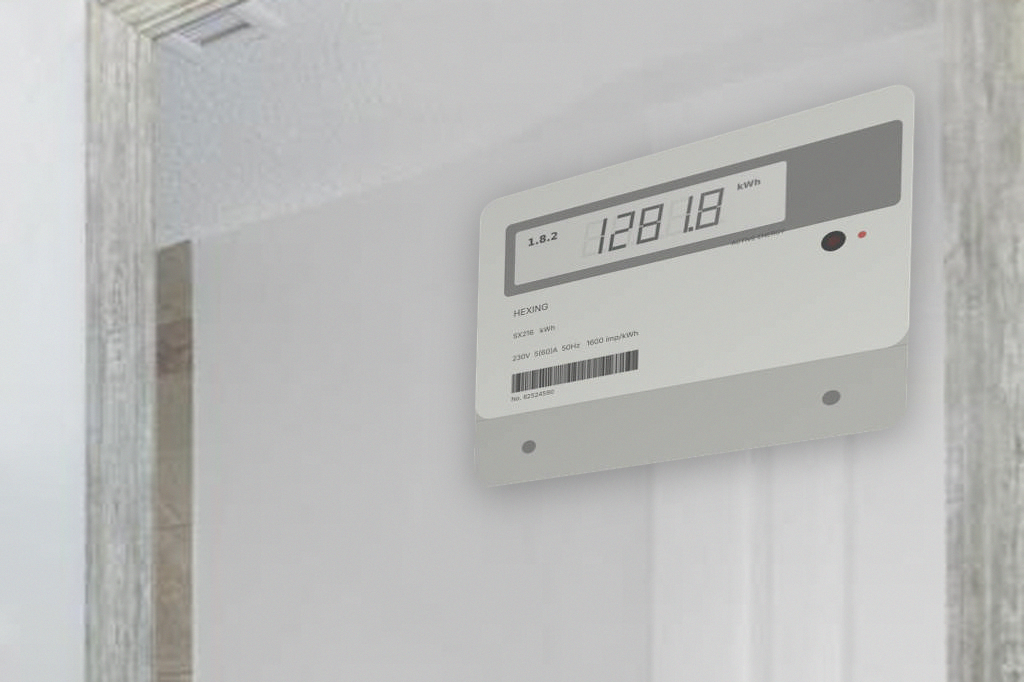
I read 1281.8; kWh
